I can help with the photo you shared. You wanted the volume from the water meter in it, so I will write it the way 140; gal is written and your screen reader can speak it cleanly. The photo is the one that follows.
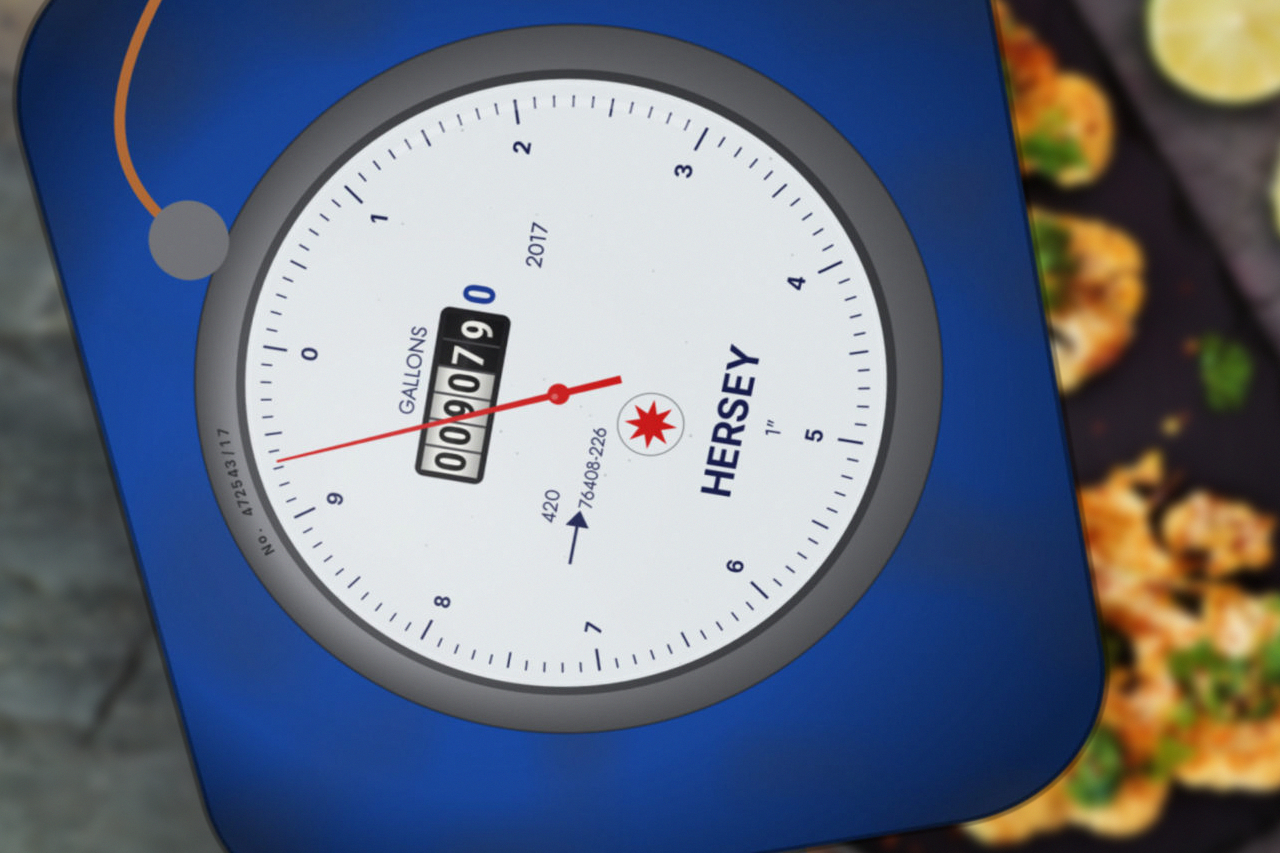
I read 90789.3; gal
